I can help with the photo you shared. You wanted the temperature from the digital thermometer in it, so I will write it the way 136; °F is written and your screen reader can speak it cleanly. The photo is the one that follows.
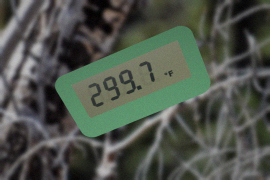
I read 299.7; °F
